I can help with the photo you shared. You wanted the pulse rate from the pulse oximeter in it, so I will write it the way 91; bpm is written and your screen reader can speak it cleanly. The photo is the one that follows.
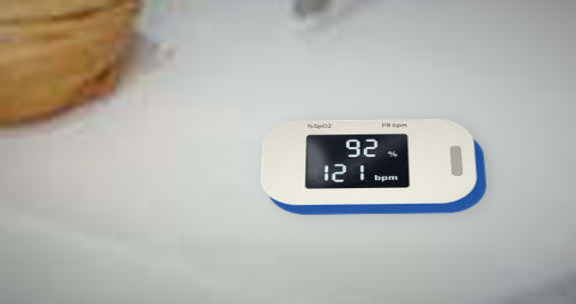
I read 121; bpm
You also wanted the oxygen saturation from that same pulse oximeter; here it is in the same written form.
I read 92; %
